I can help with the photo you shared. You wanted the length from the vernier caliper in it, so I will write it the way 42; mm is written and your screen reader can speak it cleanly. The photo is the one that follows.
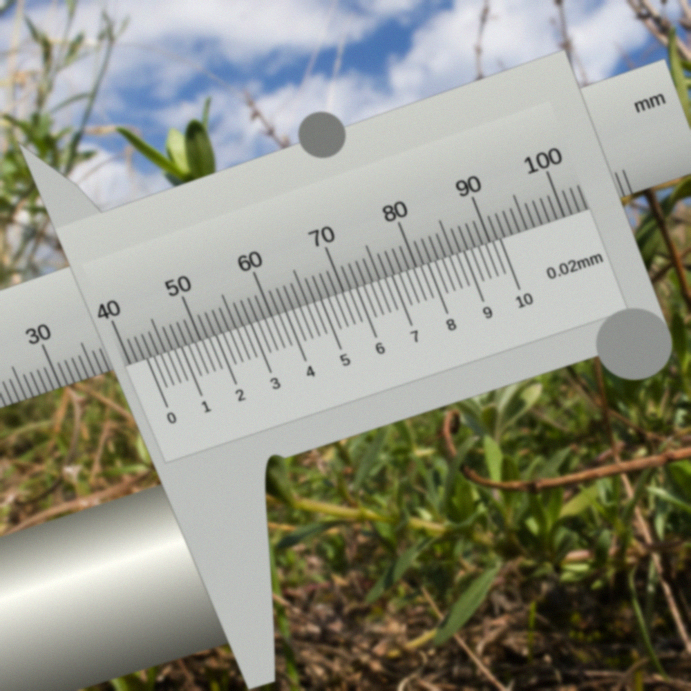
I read 42.4; mm
